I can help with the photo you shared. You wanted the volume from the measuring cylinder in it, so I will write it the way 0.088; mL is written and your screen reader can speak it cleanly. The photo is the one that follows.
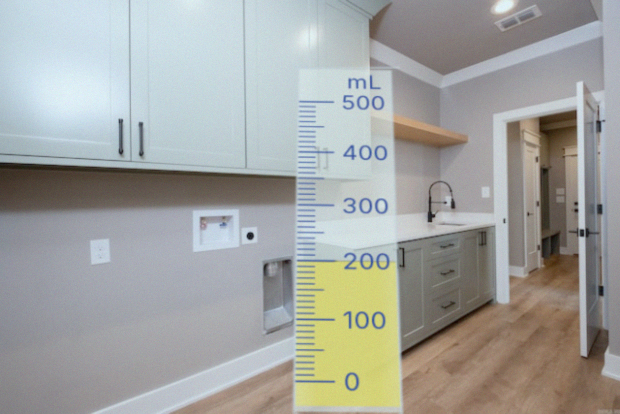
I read 200; mL
